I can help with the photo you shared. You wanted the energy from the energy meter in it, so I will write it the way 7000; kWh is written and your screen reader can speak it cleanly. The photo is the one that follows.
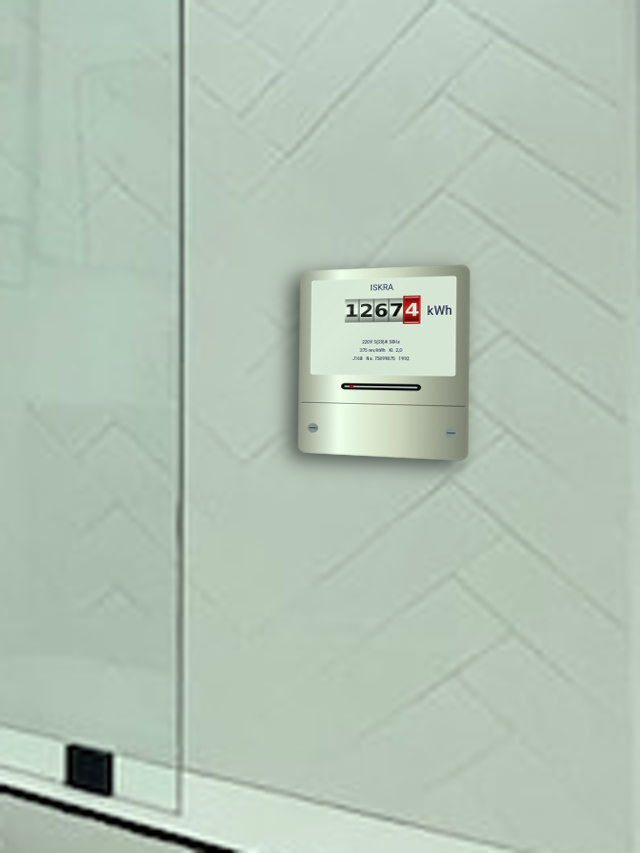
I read 1267.4; kWh
